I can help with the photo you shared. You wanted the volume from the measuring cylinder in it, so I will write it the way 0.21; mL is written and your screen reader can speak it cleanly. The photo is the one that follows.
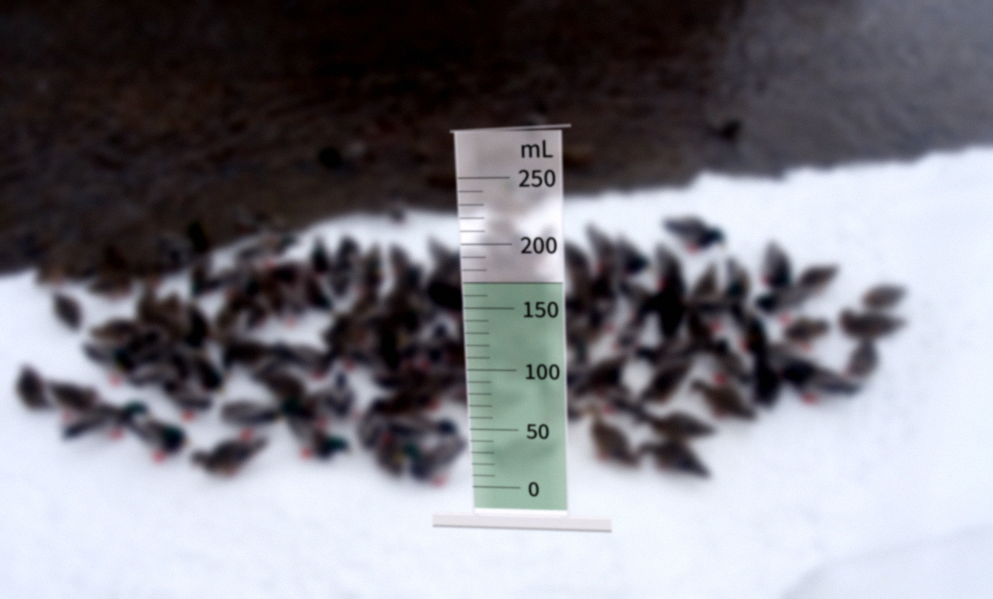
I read 170; mL
